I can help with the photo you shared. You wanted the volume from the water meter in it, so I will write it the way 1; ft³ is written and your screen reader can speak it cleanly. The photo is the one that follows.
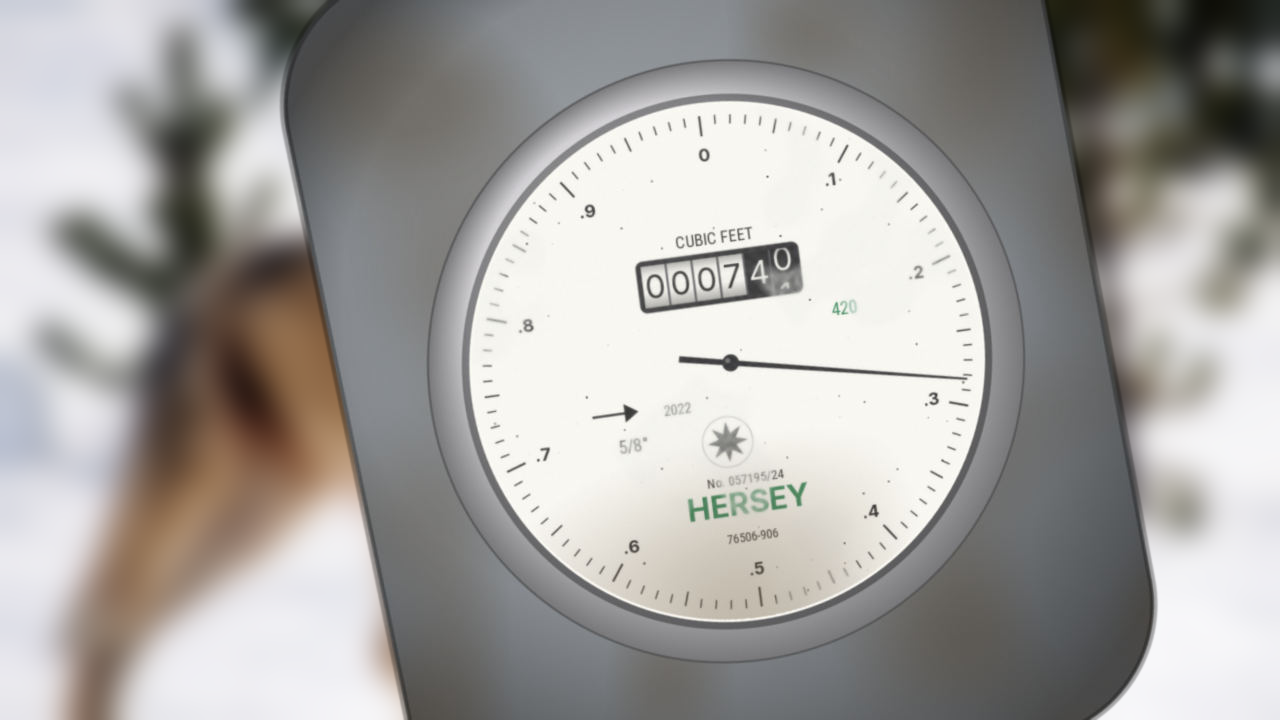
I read 740.28; ft³
